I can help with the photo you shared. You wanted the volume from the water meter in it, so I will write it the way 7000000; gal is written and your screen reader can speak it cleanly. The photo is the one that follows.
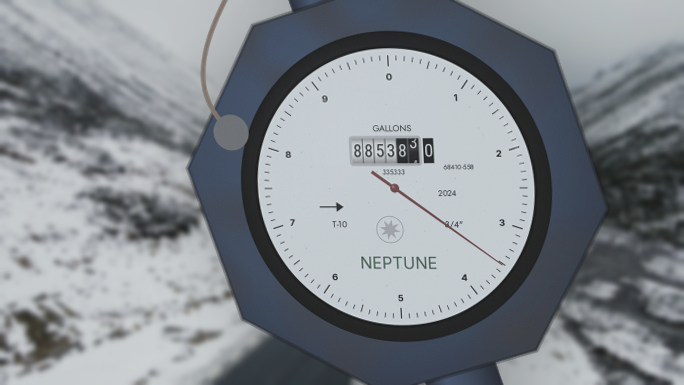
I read 8853833.5; gal
